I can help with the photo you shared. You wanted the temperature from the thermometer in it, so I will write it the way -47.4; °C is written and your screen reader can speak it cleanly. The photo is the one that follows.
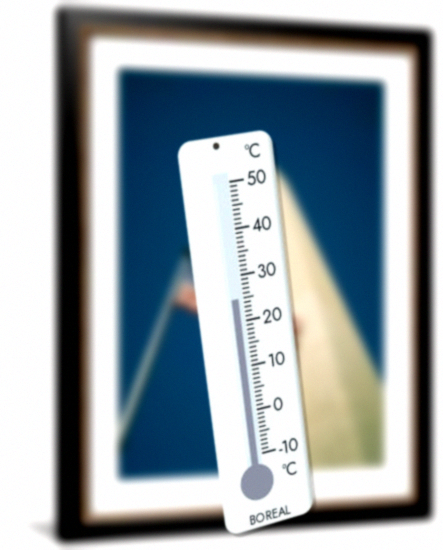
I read 25; °C
